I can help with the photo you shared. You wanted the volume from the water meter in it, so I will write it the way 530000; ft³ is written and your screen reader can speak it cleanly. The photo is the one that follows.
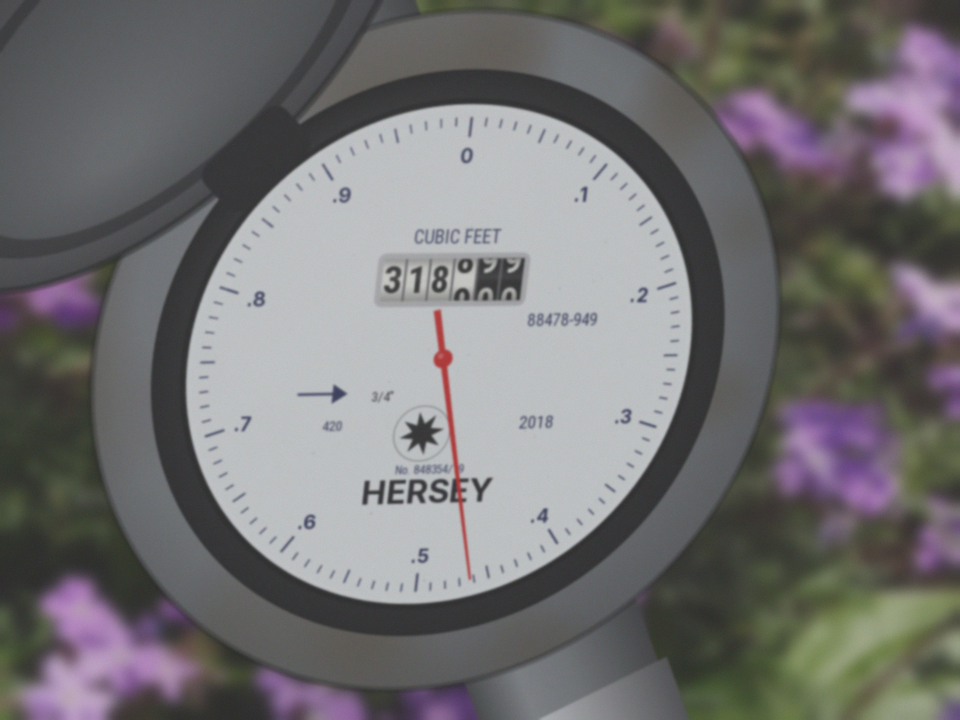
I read 318899.46; ft³
